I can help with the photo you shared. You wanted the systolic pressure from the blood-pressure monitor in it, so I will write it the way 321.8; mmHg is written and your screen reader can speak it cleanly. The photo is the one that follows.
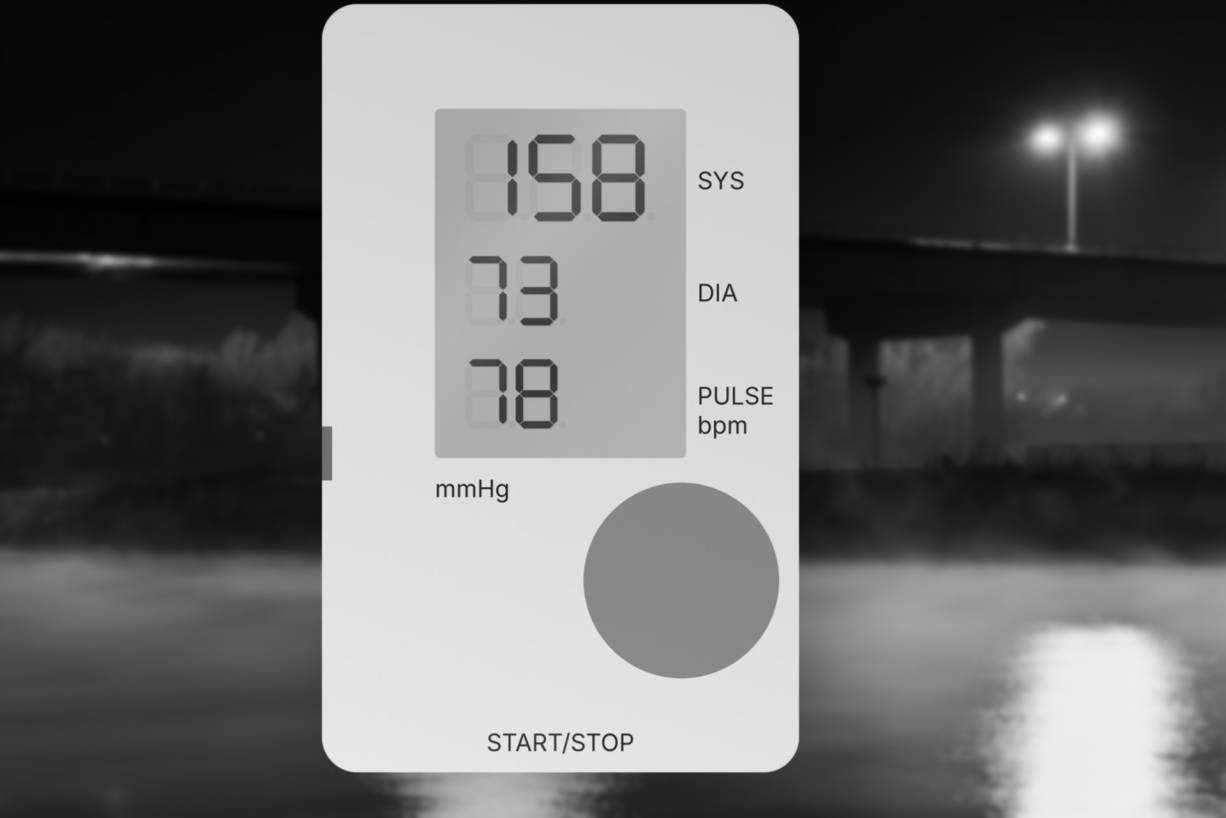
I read 158; mmHg
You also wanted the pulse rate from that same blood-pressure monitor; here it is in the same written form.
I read 78; bpm
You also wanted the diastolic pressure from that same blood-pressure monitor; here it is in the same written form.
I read 73; mmHg
